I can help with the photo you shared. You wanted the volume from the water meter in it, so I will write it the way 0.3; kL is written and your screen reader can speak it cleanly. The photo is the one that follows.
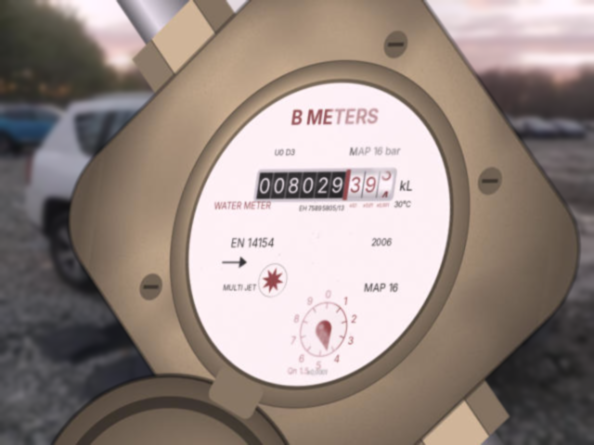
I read 8029.3934; kL
